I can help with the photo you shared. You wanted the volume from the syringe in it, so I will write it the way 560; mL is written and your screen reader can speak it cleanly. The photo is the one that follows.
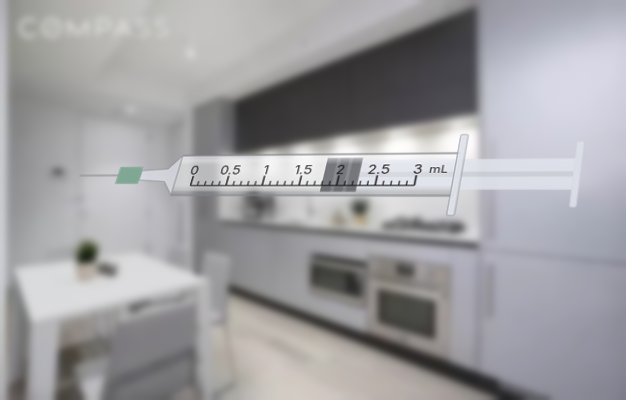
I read 1.8; mL
